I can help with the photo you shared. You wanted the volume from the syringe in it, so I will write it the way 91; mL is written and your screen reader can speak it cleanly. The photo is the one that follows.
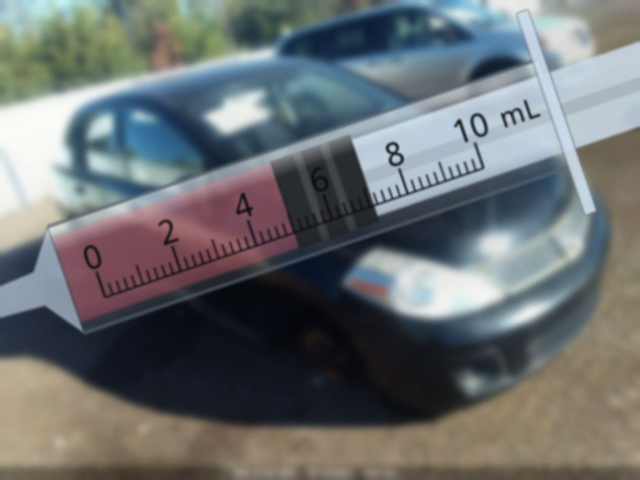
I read 5; mL
